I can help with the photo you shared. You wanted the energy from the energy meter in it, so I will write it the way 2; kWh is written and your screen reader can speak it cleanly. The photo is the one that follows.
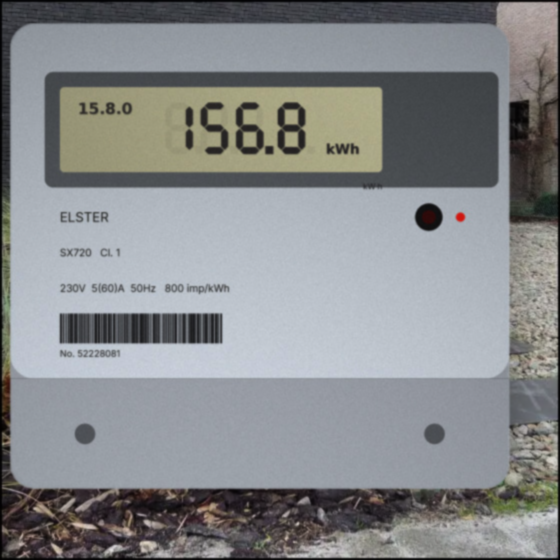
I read 156.8; kWh
